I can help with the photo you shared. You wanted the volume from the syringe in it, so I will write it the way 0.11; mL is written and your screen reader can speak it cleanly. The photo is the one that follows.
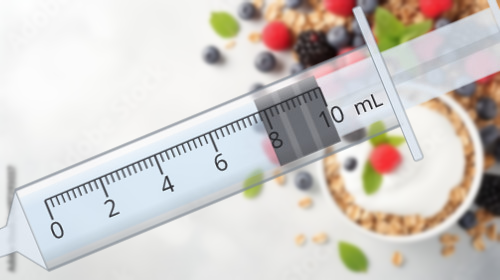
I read 7.8; mL
